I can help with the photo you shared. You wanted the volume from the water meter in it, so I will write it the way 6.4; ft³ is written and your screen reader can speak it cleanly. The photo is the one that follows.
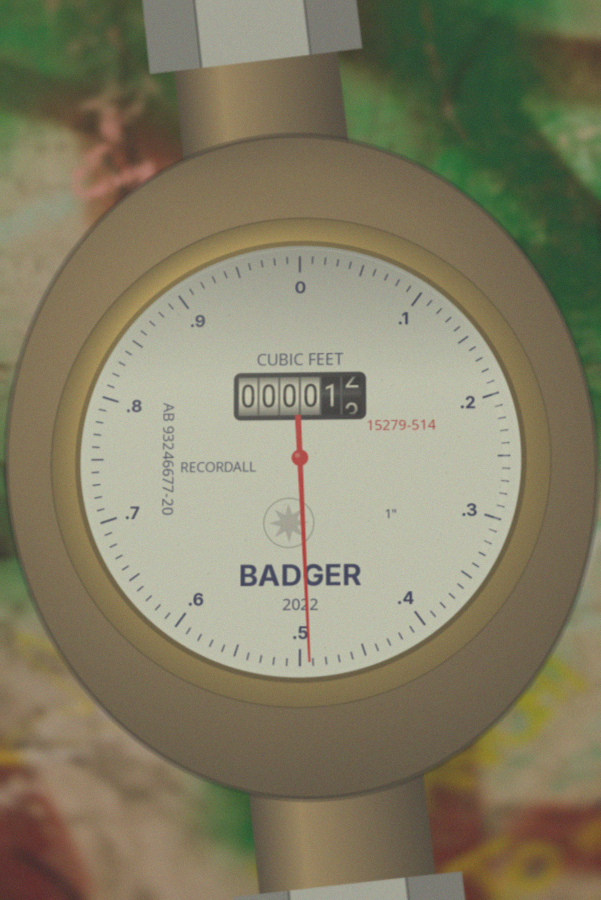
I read 12.49; ft³
